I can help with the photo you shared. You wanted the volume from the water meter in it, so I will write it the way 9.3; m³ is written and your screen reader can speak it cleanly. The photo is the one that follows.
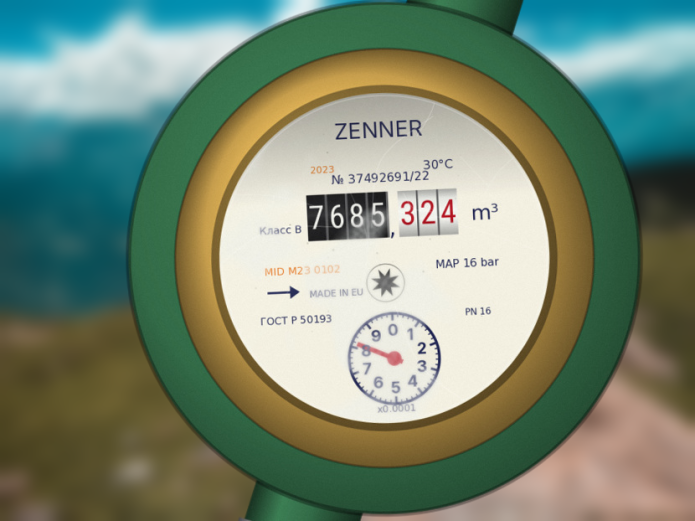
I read 7685.3248; m³
